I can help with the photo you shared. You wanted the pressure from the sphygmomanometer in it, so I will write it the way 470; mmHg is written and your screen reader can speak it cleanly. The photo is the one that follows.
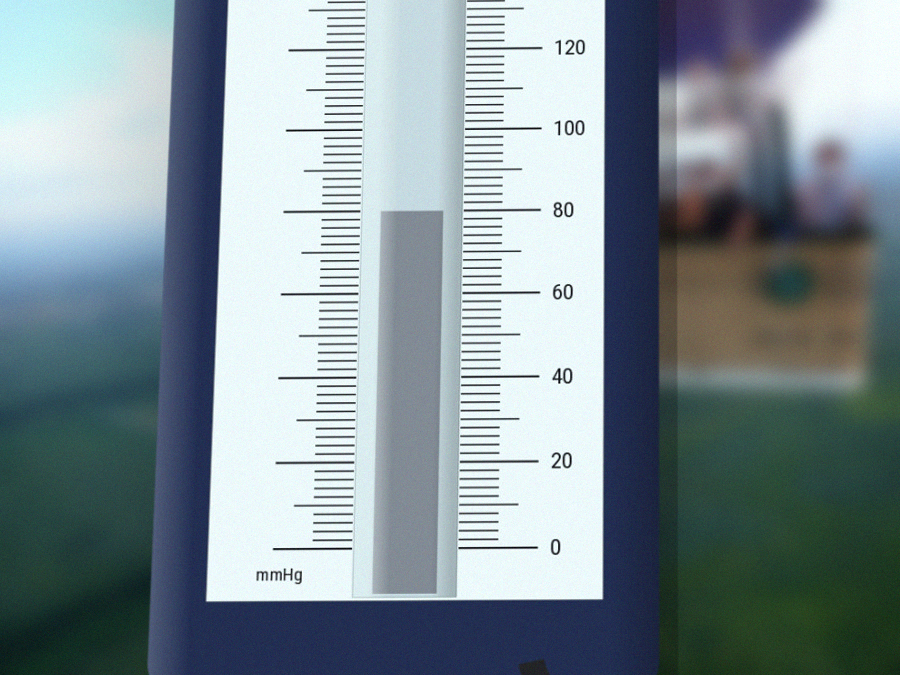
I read 80; mmHg
